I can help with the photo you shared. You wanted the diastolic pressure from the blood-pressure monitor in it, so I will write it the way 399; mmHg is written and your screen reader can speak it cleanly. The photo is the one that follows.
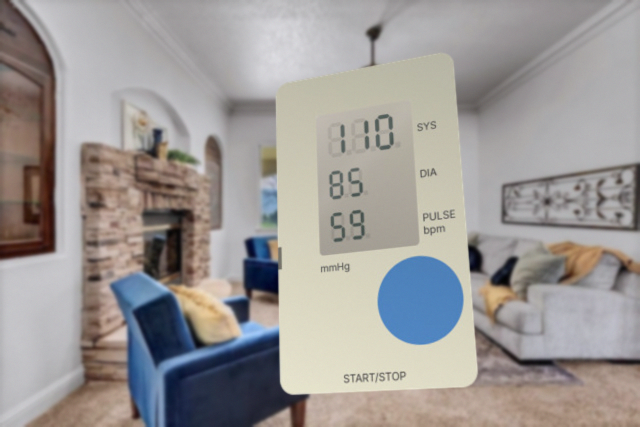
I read 85; mmHg
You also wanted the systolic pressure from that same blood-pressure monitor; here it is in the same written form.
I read 110; mmHg
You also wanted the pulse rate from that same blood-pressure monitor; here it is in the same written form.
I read 59; bpm
